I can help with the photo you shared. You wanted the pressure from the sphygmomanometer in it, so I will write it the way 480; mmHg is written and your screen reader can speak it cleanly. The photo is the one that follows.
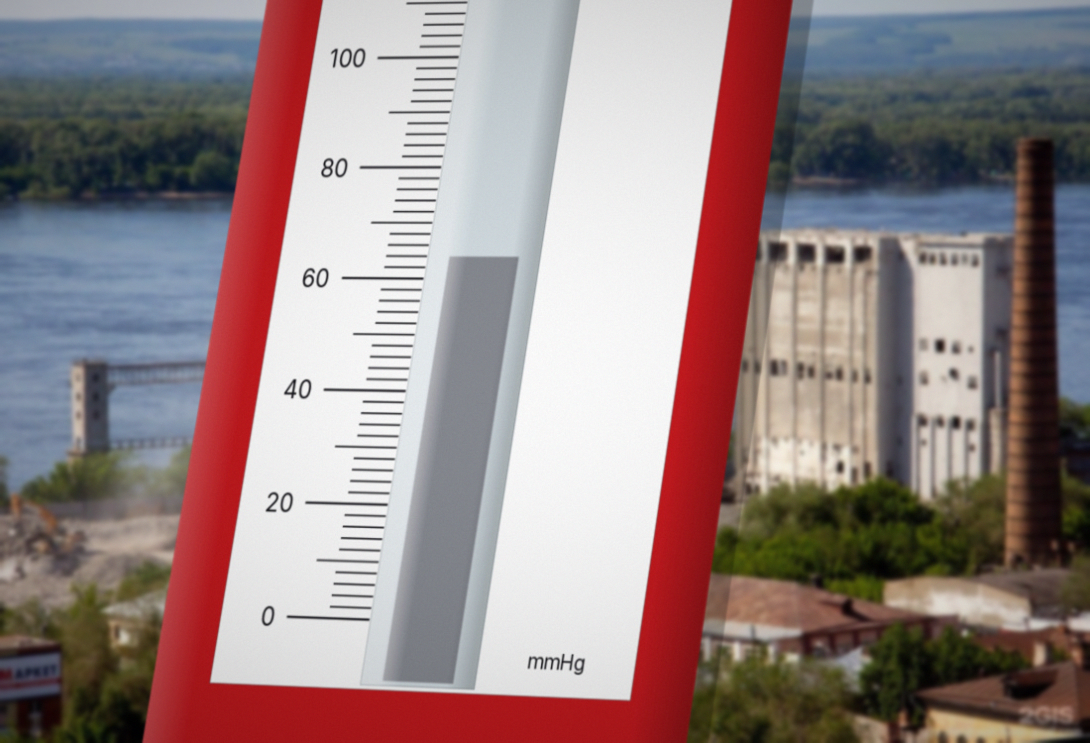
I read 64; mmHg
